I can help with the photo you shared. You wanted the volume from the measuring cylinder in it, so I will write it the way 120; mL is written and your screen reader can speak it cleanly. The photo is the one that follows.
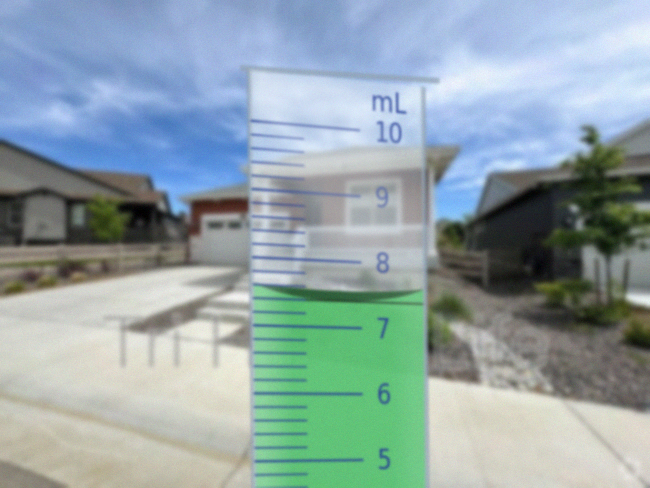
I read 7.4; mL
